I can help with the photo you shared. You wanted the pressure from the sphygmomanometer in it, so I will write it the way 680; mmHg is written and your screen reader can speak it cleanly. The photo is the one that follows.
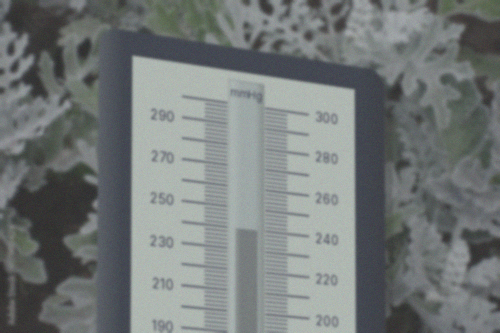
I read 240; mmHg
